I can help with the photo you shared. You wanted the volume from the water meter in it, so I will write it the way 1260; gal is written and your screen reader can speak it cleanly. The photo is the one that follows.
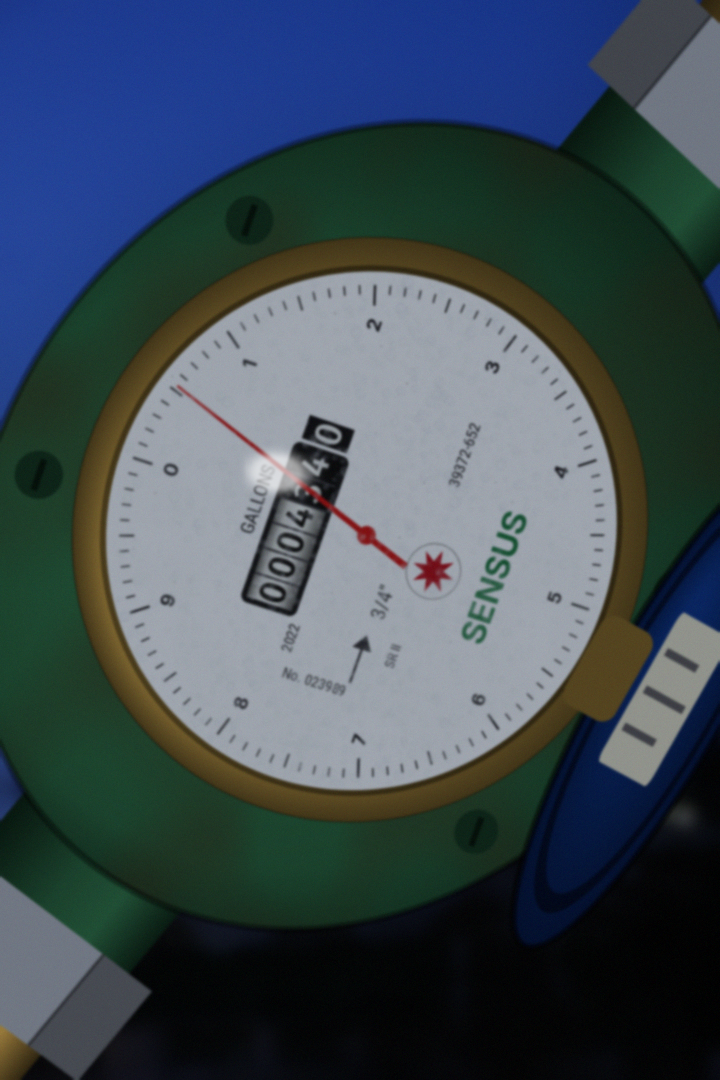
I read 4340.5; gal
